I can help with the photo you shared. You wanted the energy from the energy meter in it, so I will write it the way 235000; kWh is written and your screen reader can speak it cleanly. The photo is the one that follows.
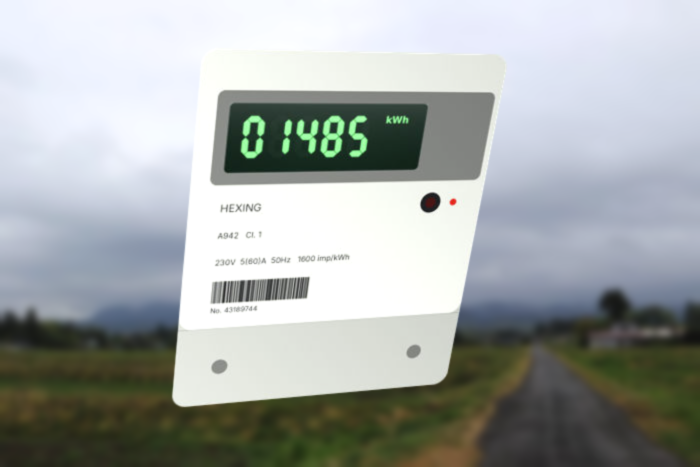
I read 1485; kWh
